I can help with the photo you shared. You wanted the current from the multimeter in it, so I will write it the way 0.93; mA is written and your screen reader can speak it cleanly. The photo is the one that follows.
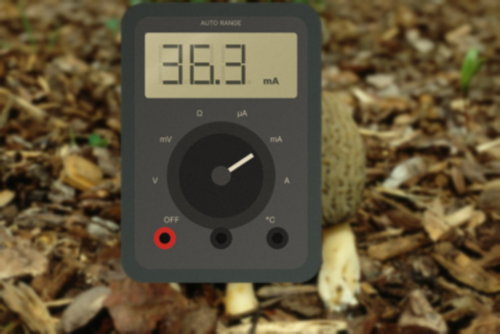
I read 36.3; mA
